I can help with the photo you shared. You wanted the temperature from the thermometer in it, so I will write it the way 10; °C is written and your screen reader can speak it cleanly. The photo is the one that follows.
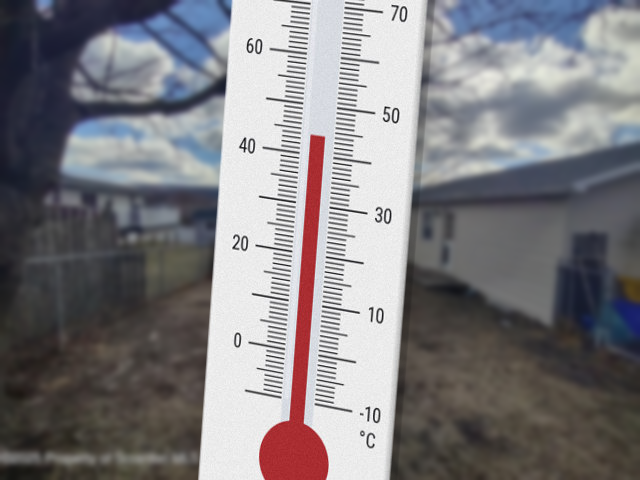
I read 44; °C
